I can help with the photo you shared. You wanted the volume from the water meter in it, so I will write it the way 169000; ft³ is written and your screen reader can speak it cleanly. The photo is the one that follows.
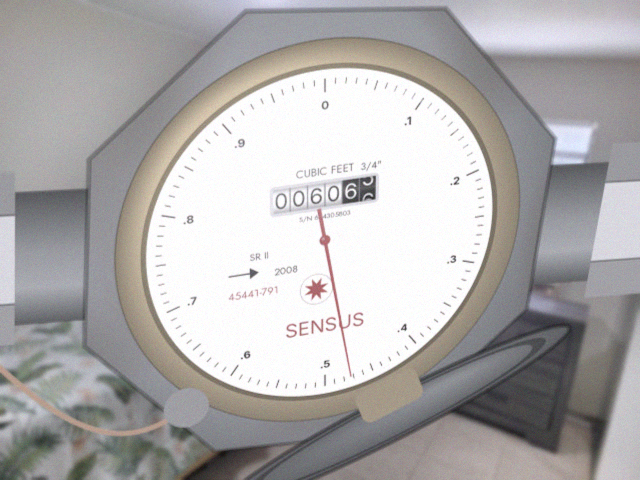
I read 6065.47; ft³
